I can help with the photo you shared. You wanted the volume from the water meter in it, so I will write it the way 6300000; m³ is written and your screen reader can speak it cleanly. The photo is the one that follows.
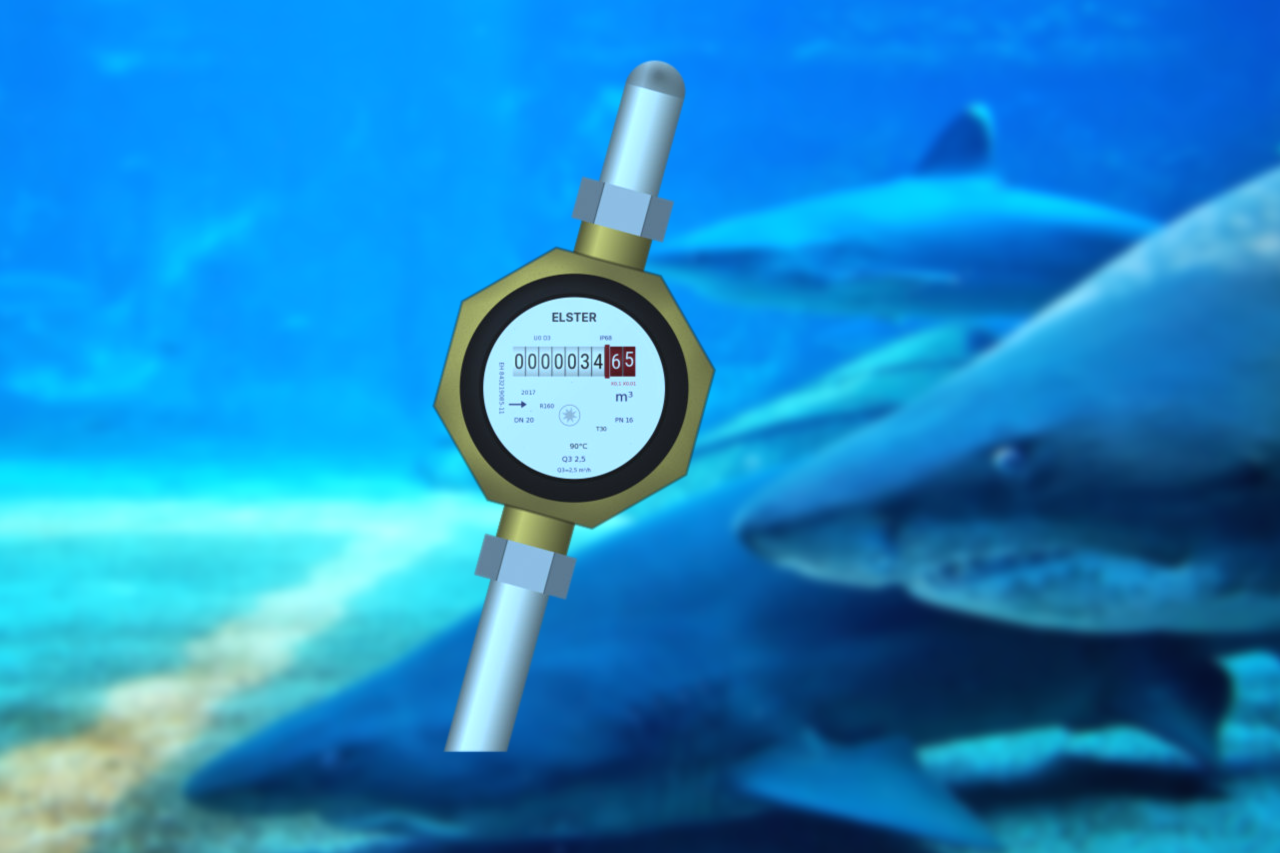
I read 34.65; m³
